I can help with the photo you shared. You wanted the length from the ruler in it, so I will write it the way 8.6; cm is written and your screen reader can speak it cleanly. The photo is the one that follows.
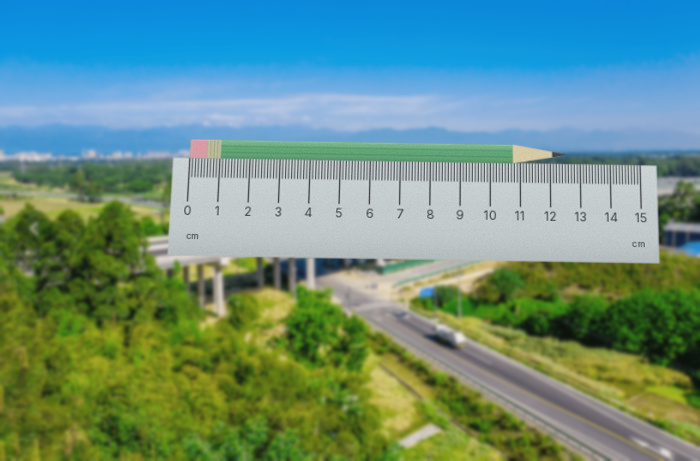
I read 12.5; cm
